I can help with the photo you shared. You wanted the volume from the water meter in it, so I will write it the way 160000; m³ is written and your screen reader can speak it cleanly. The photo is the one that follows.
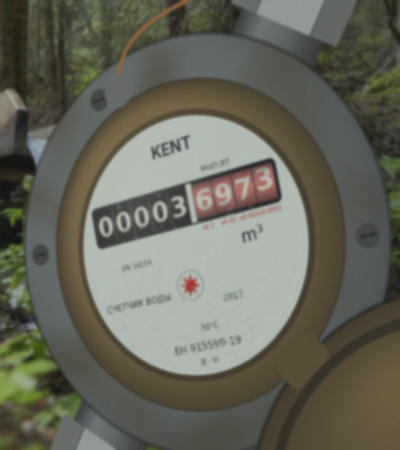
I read 3.6973; m³
